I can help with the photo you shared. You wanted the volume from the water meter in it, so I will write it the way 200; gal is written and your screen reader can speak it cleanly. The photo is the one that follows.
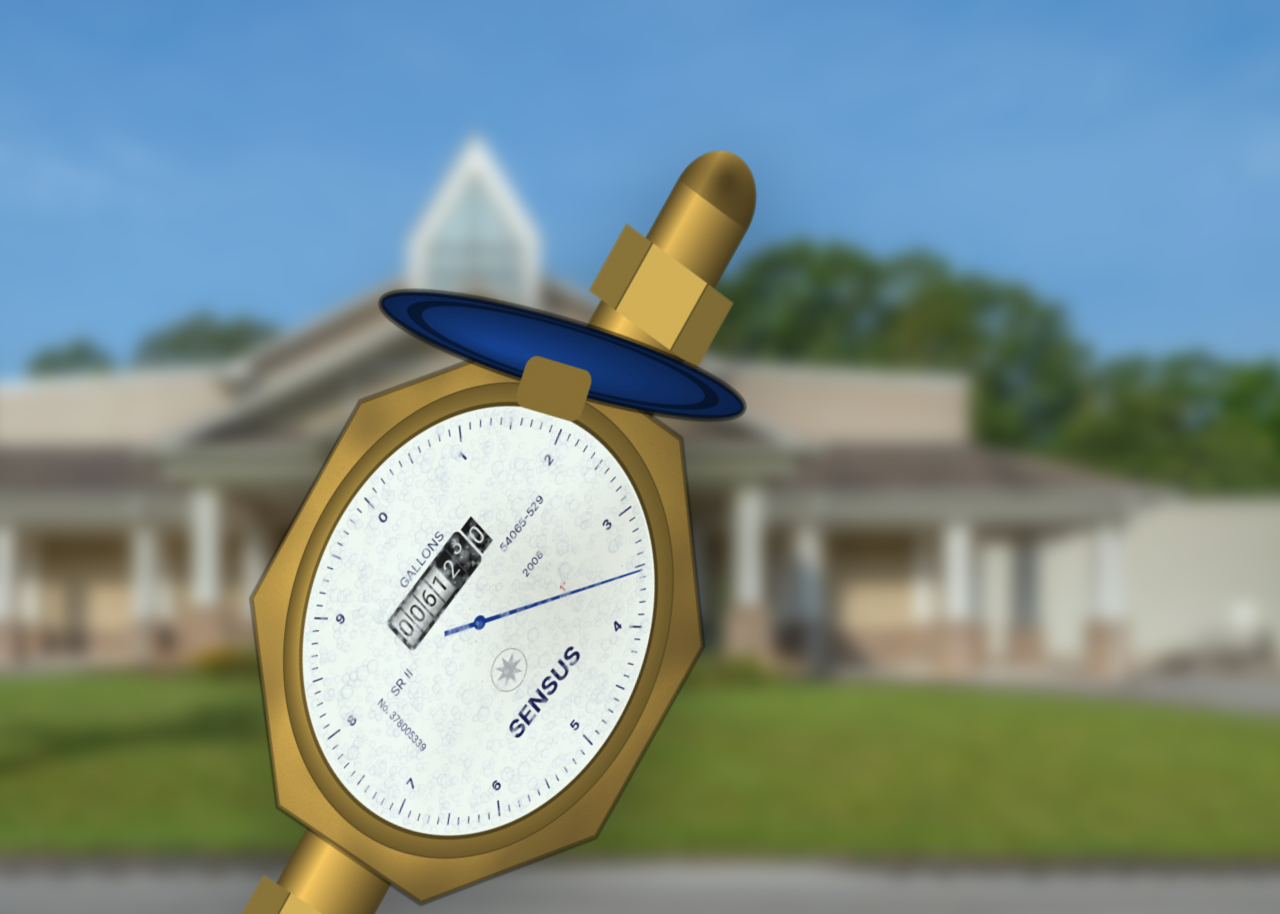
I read 61233.5; gal
